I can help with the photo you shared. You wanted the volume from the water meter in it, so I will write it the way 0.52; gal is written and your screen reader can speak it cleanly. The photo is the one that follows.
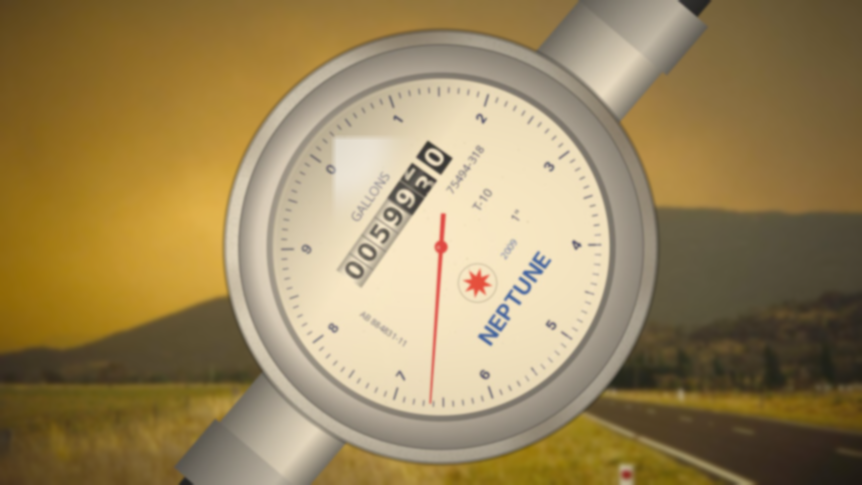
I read 59926.6; gal
